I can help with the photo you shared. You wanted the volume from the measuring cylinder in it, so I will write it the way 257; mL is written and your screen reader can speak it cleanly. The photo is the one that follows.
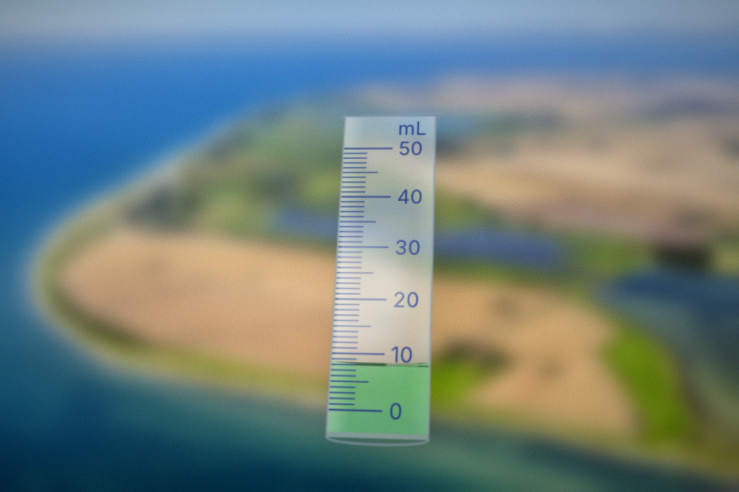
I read 8; mL
